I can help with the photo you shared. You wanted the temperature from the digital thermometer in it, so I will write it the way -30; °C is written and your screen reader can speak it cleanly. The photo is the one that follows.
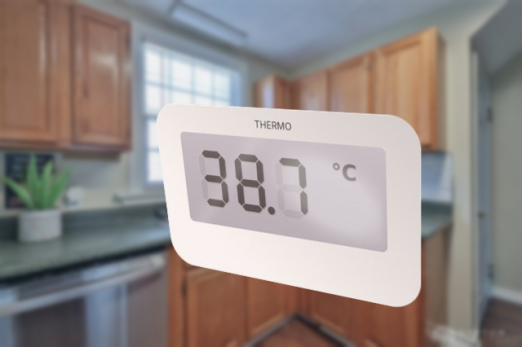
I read 38.7; °C
